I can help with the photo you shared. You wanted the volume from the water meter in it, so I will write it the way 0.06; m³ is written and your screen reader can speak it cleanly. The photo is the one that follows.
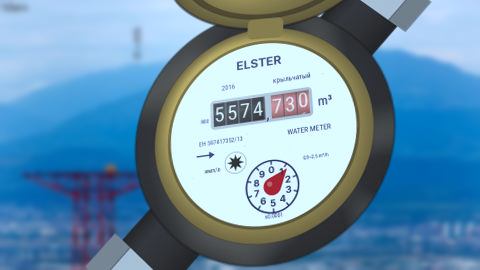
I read 5574.7301; m³
